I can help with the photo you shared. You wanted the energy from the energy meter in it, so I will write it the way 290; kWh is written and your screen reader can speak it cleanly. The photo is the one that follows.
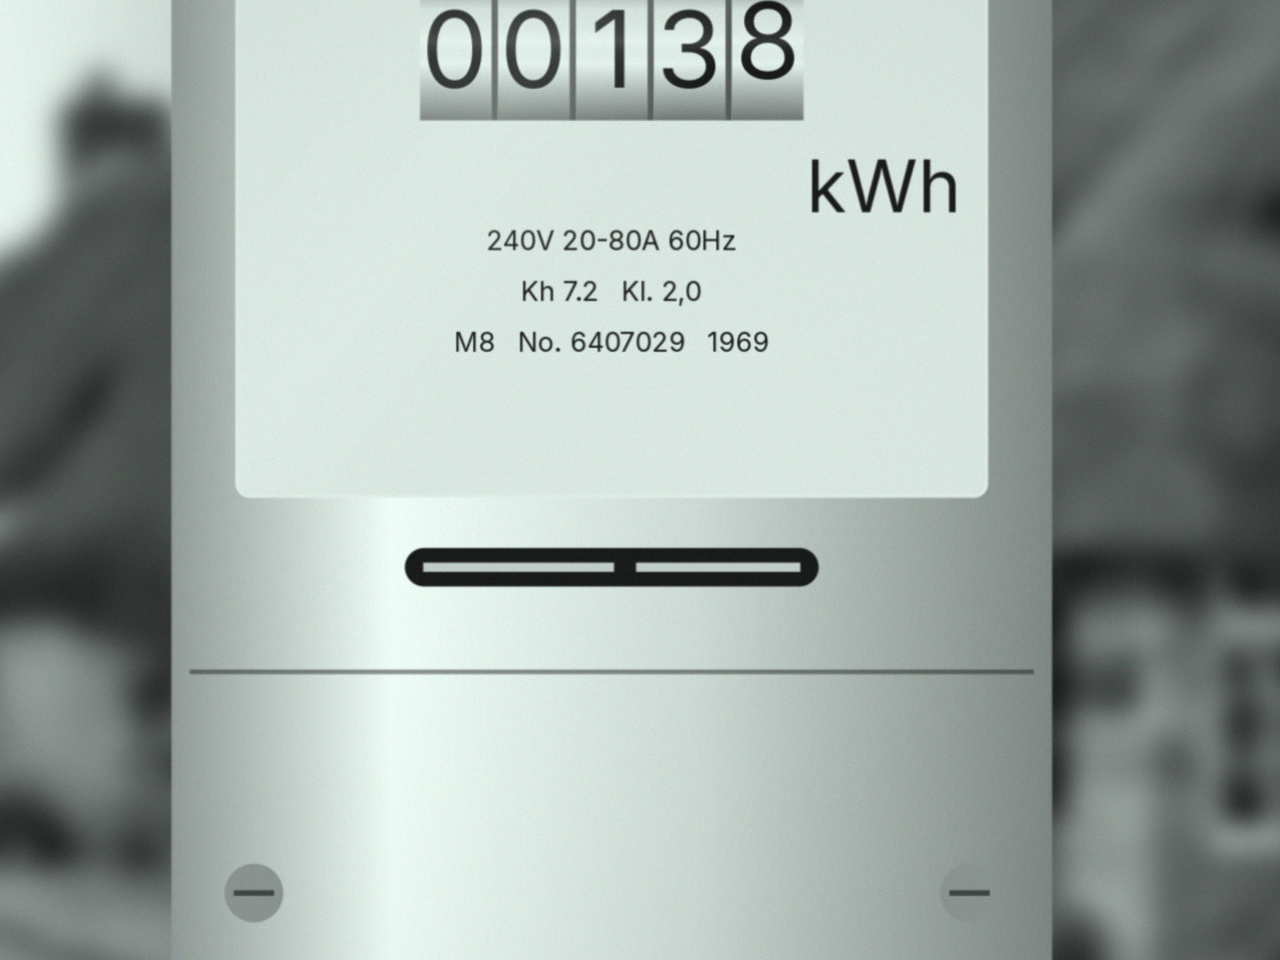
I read 138; kWh
